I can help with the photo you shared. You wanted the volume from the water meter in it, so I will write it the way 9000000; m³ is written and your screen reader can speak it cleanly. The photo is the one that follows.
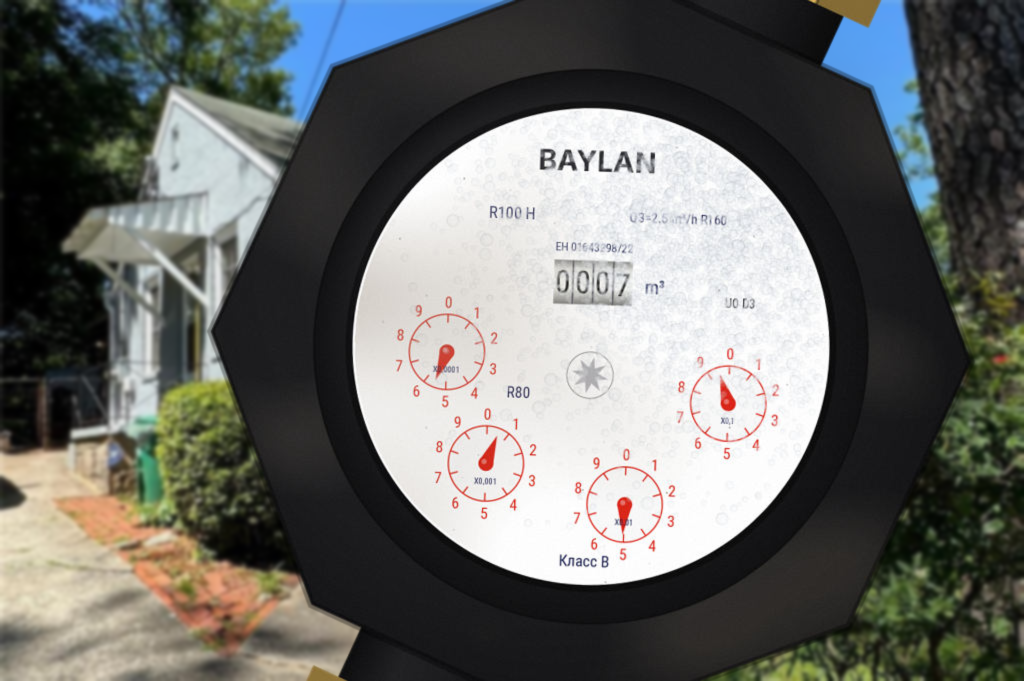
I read 6.9505; m³
